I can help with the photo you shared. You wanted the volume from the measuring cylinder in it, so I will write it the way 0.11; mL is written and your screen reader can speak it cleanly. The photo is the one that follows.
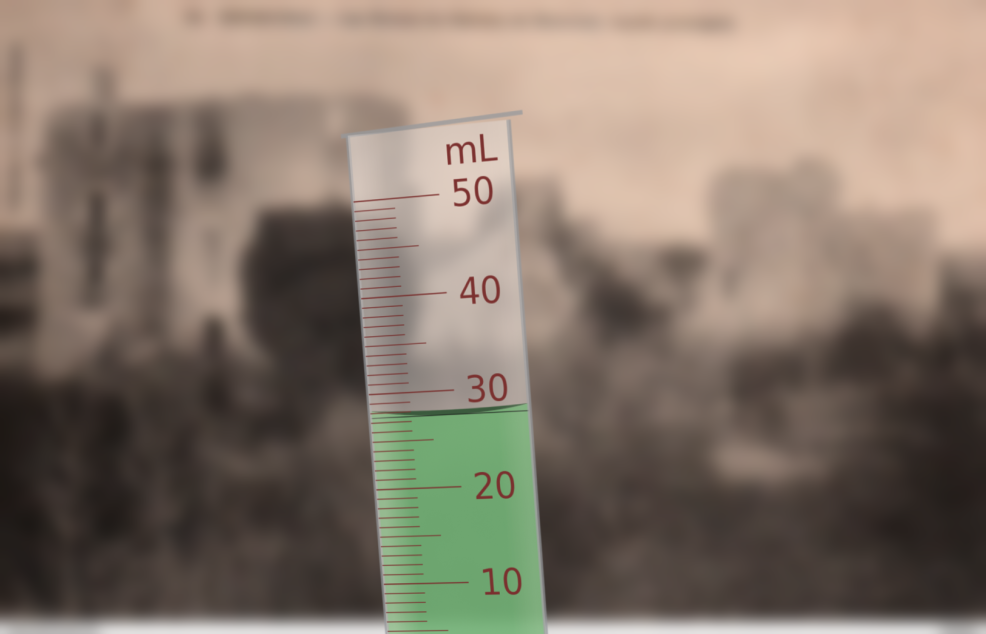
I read 27.5; mL
